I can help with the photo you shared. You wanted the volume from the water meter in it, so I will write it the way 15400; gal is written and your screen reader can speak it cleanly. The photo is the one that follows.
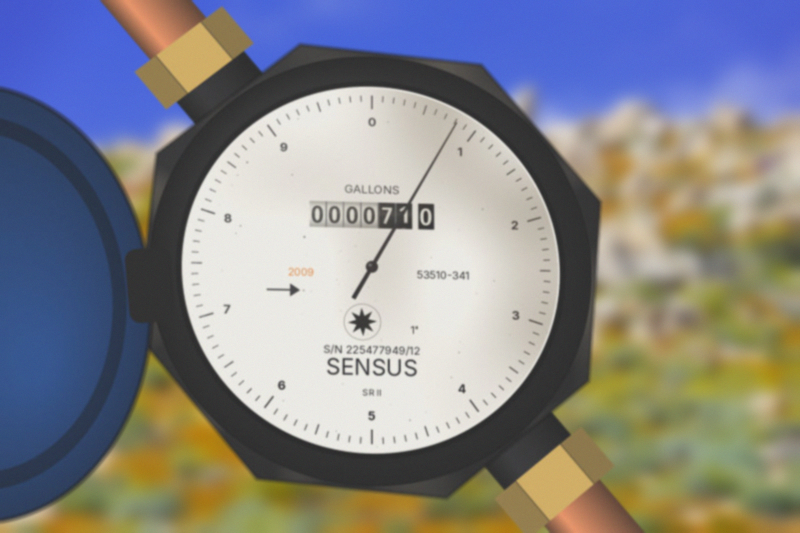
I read 710.8; gal
